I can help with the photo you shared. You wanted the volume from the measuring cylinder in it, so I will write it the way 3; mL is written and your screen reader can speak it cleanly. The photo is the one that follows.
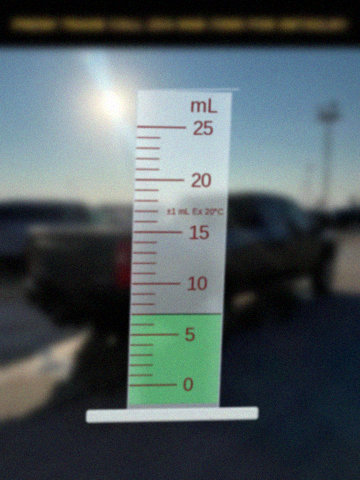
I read 7; mL
